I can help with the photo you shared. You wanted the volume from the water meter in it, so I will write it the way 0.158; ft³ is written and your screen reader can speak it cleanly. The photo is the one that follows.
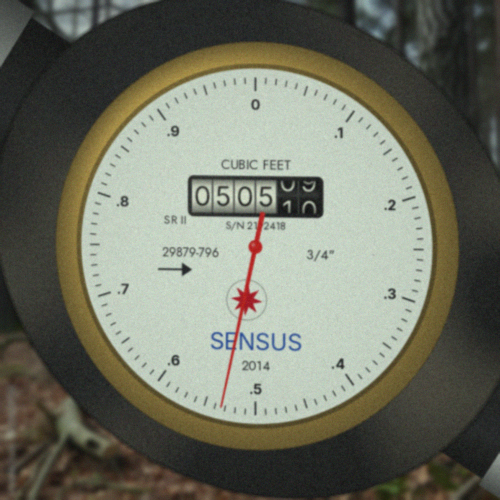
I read 50509.53; ft³
